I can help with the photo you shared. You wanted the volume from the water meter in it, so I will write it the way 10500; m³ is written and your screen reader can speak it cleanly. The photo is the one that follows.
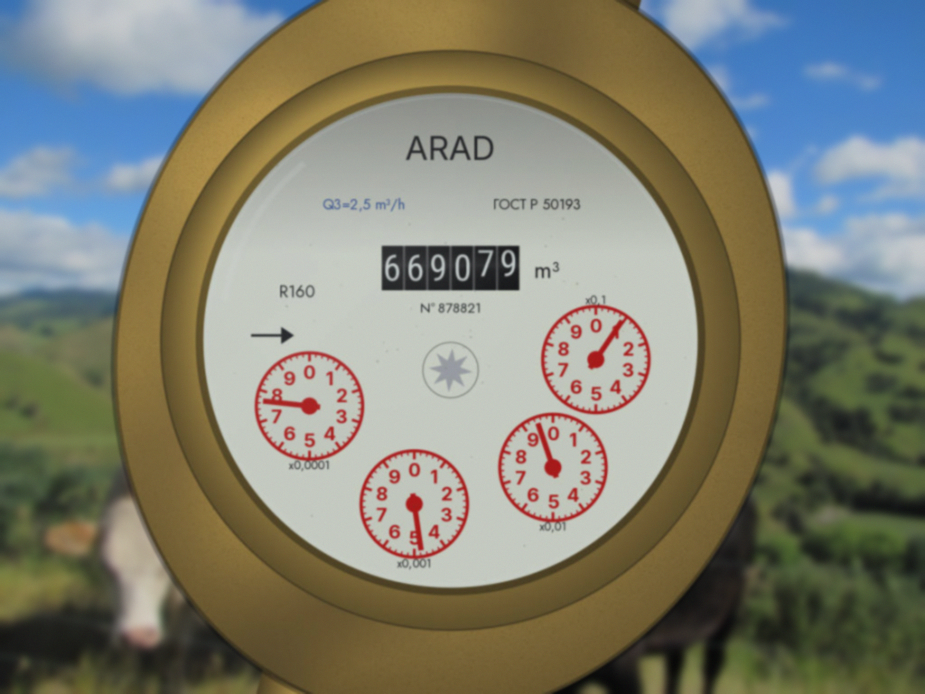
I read 669079.0947; m³
